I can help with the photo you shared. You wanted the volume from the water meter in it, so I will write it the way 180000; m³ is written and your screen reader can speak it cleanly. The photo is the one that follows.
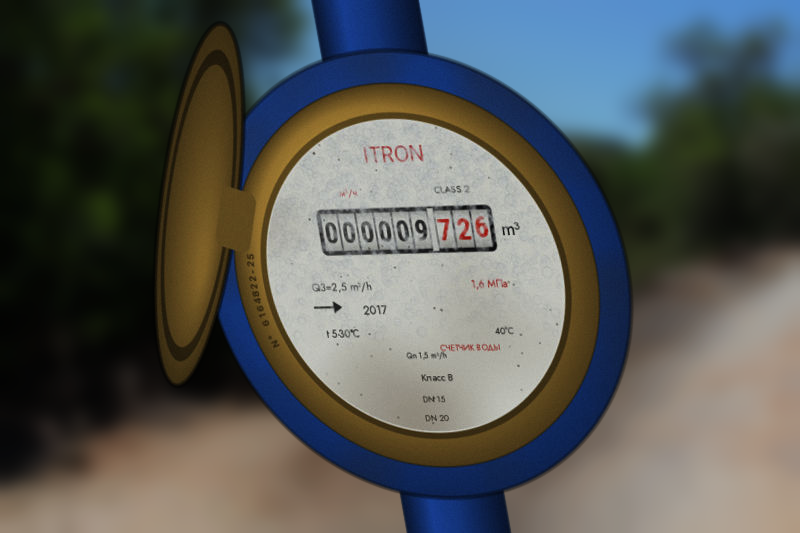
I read 9.726; m³
